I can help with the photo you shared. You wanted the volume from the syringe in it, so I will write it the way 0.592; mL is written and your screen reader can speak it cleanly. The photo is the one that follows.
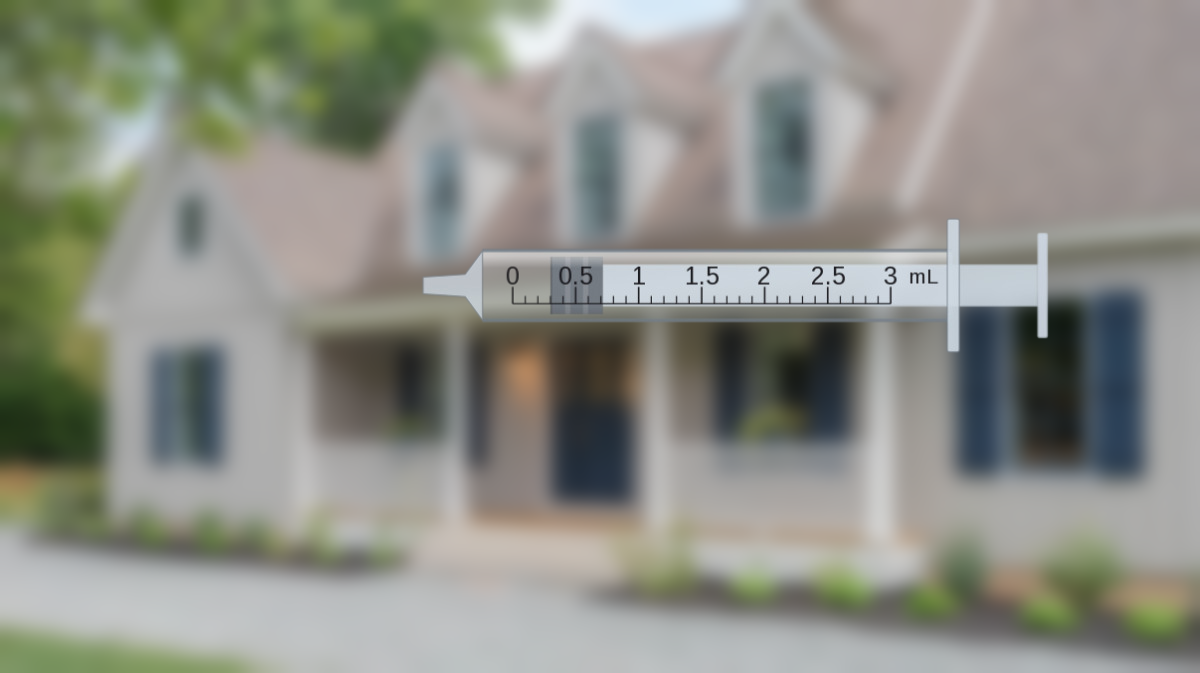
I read 0.3; mL
